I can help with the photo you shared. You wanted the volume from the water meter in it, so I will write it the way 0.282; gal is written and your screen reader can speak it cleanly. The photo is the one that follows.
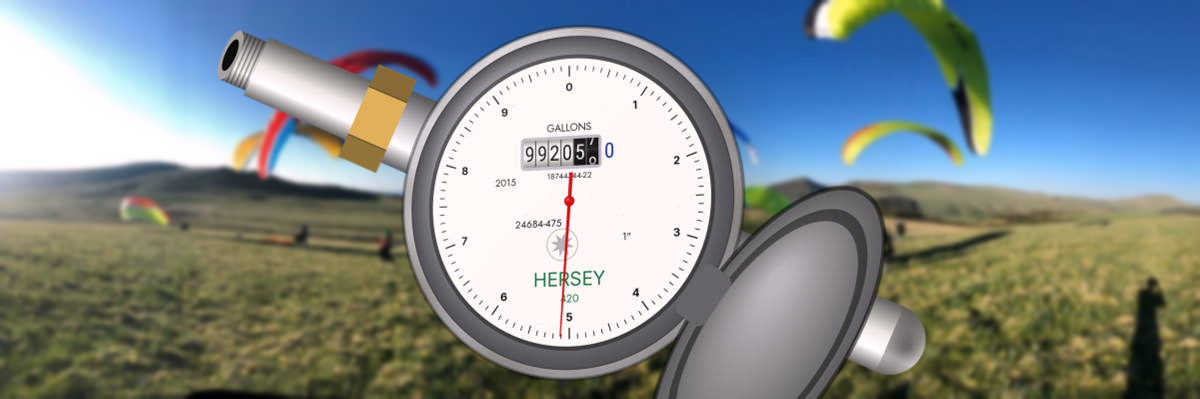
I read 9920575.1; gal
